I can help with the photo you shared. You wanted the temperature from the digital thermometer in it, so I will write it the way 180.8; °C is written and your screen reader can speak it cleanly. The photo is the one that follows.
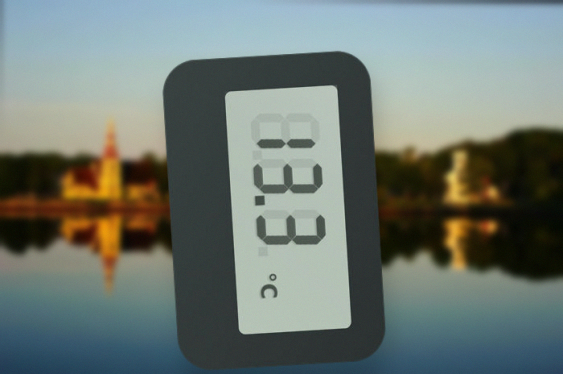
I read 13.3; °C
